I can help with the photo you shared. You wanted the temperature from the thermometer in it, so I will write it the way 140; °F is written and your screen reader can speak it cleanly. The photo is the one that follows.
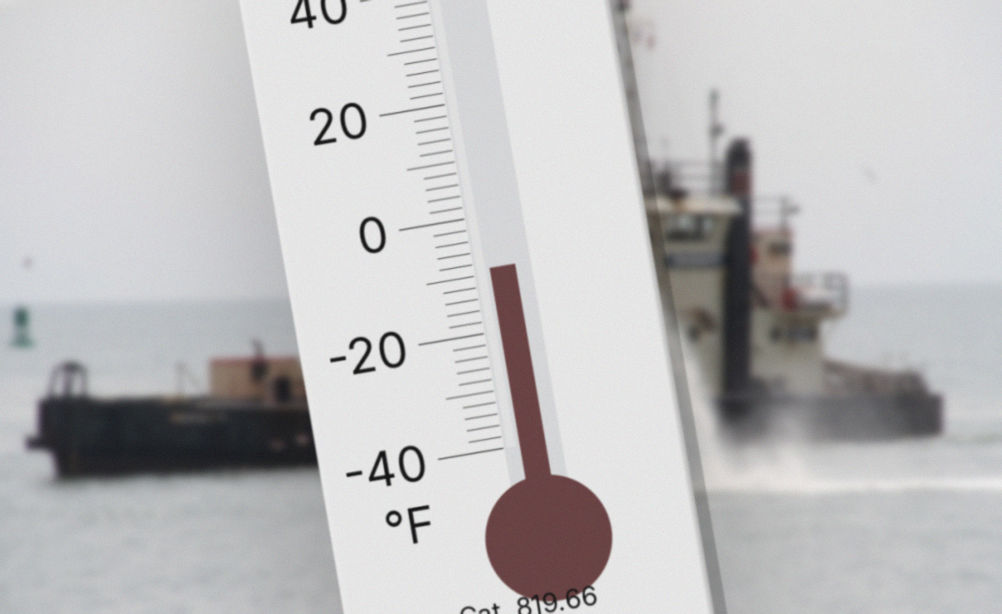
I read -9; °F
